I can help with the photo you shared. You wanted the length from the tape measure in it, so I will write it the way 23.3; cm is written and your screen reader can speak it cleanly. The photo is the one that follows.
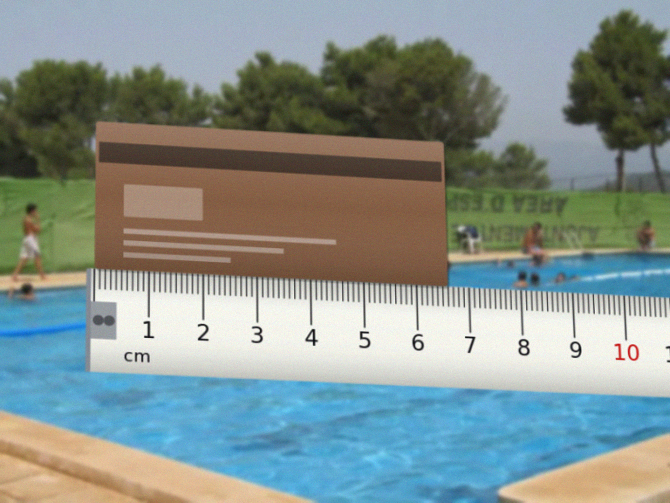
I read 6.6; cm
